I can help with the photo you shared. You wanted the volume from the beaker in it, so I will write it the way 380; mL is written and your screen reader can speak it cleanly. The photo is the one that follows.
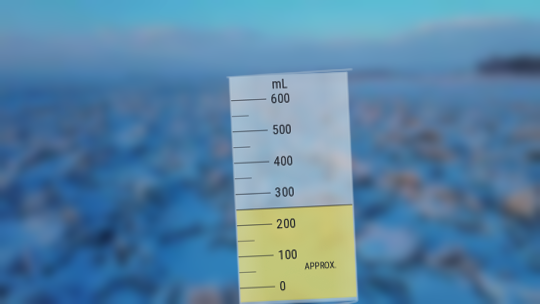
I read 250; mL
